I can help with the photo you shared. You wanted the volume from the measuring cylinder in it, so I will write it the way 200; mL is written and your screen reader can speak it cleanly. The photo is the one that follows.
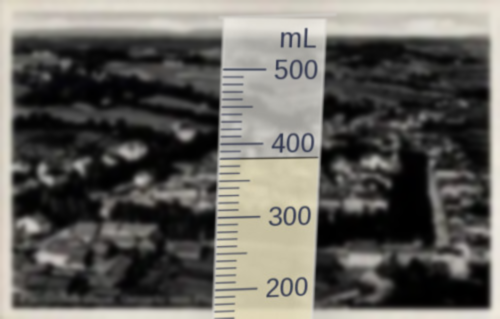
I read 380; mL
